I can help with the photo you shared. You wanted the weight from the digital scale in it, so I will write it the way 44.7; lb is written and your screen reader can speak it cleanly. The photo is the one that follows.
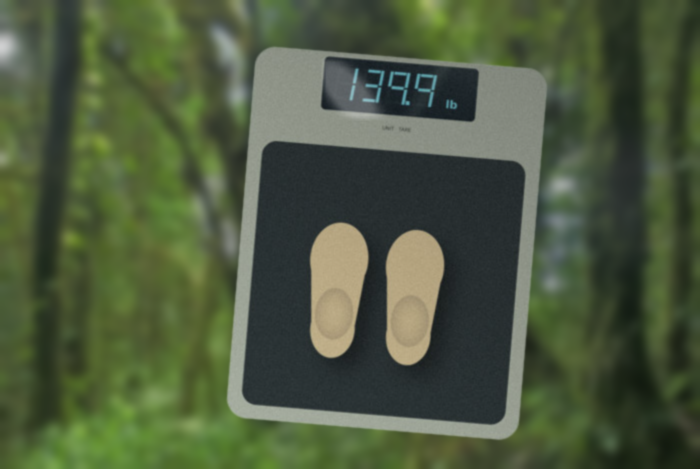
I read 139.9; lb
